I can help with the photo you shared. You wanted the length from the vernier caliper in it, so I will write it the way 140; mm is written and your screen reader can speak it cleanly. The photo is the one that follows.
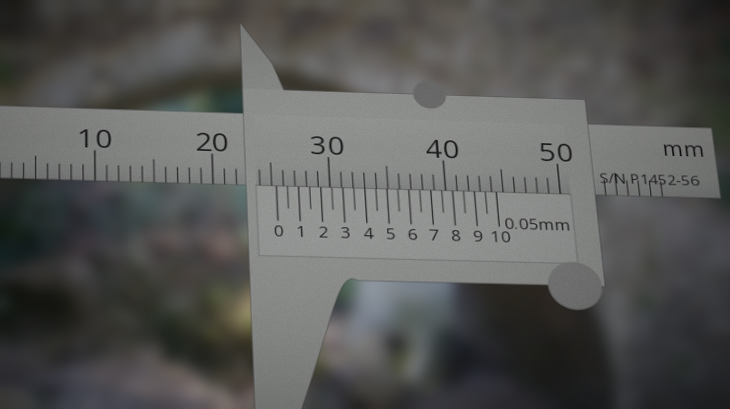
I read 25.4; mm
